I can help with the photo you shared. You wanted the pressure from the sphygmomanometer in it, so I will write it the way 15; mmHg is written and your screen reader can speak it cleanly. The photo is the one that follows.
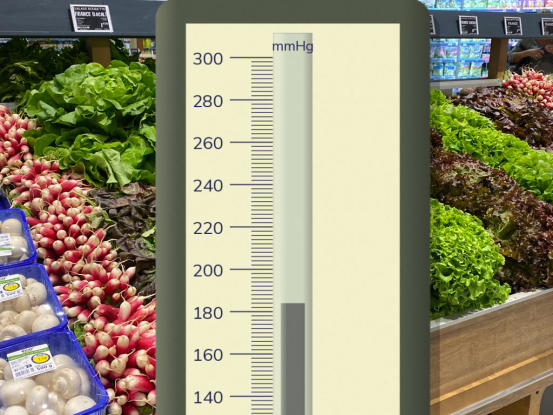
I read 184; mmHg
